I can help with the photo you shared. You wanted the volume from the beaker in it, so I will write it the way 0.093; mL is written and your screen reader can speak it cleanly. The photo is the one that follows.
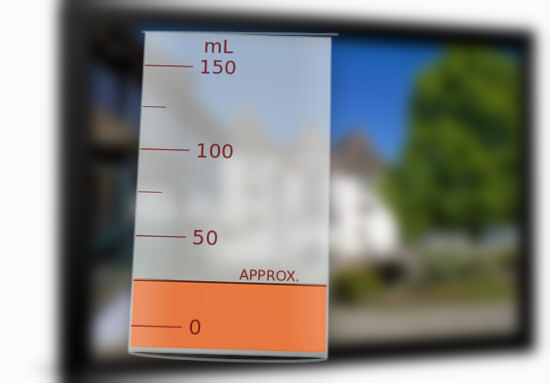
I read 25; mL
